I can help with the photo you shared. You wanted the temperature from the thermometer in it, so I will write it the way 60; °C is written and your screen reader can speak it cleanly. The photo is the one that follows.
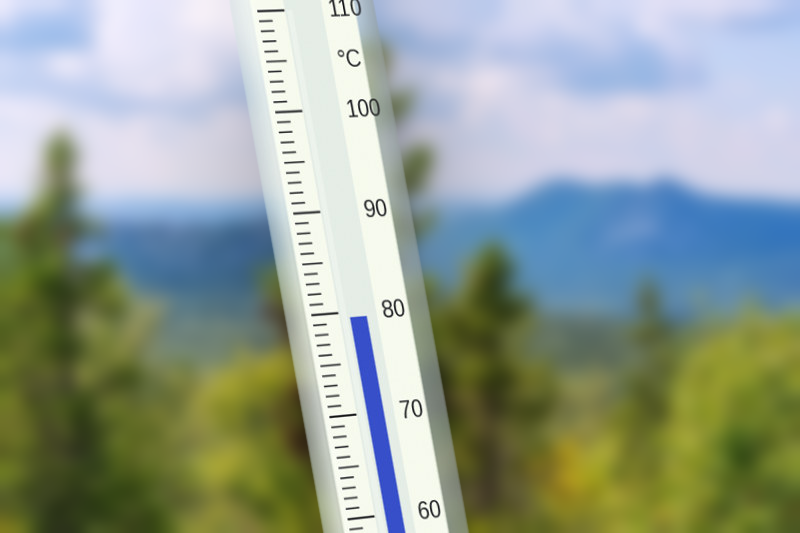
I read 79.5; °C
